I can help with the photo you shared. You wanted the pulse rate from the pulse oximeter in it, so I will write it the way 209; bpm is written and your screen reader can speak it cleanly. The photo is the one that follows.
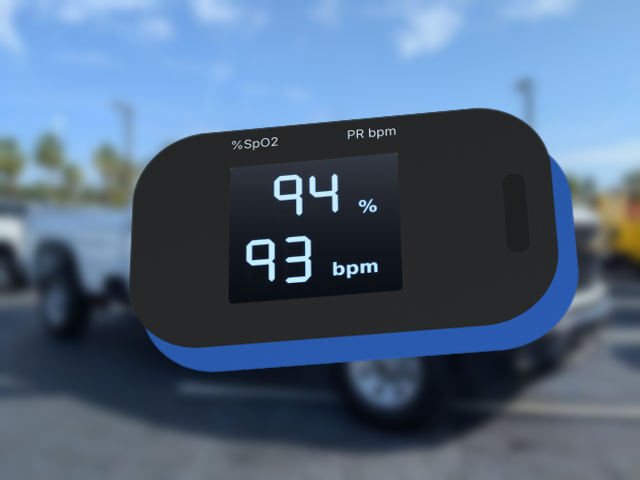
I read 93; bpm
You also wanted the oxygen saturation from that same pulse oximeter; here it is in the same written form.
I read 94; %
